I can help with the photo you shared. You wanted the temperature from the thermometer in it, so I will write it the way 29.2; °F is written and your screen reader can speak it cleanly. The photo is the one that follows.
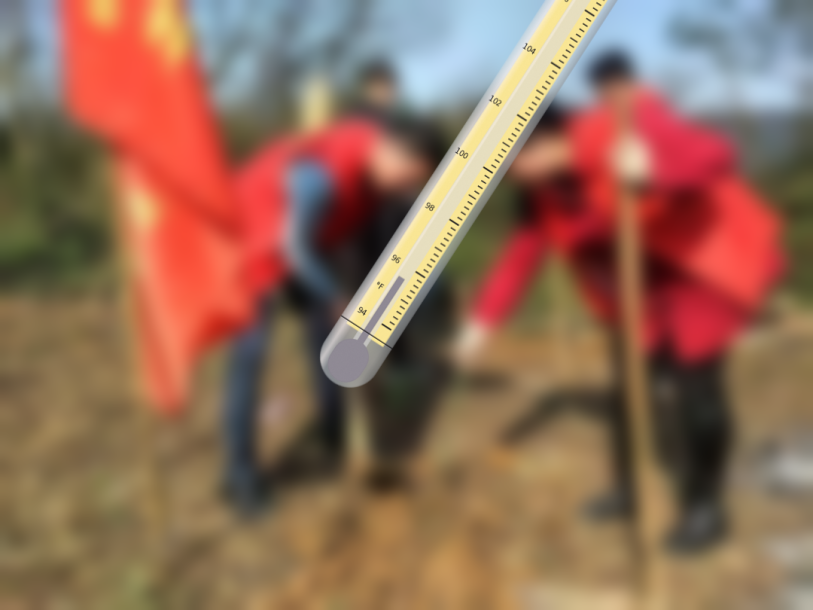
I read 95.6; °F
